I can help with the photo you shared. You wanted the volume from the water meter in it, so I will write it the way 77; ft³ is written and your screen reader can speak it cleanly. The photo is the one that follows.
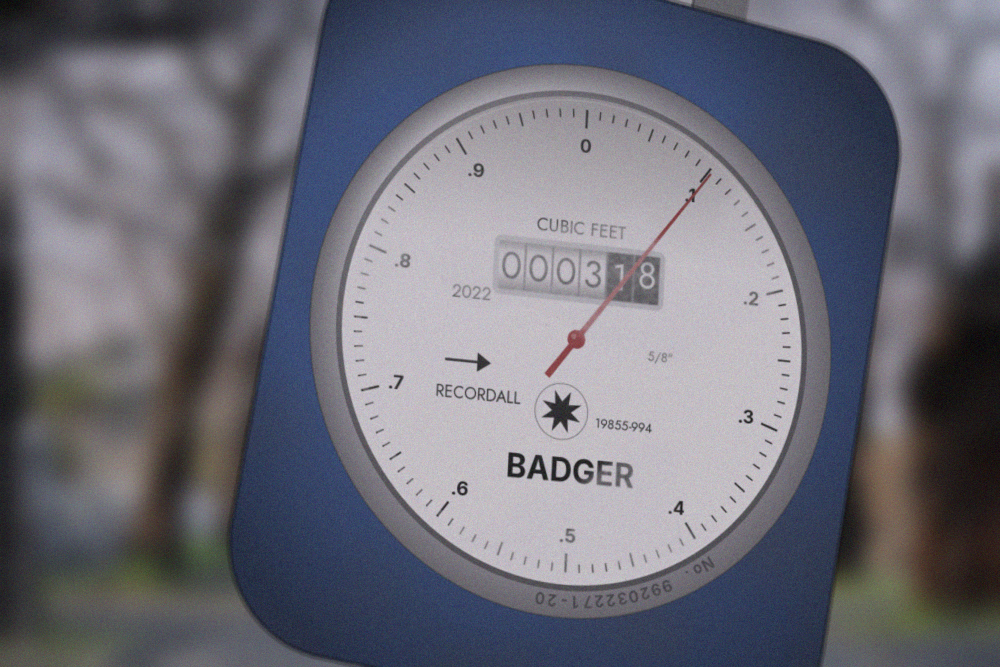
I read 318.10; ft³
